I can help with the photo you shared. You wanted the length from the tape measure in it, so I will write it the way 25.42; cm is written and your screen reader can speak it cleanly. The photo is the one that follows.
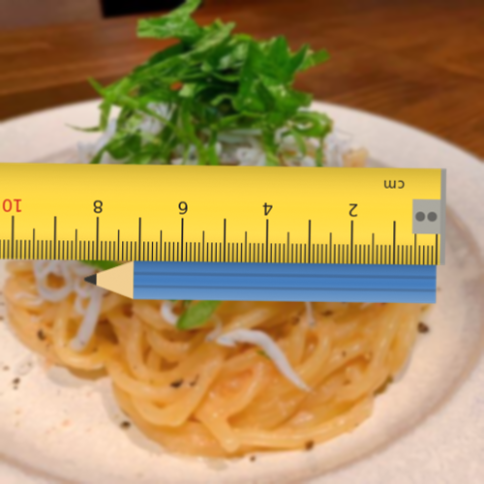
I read 8.3; cm
